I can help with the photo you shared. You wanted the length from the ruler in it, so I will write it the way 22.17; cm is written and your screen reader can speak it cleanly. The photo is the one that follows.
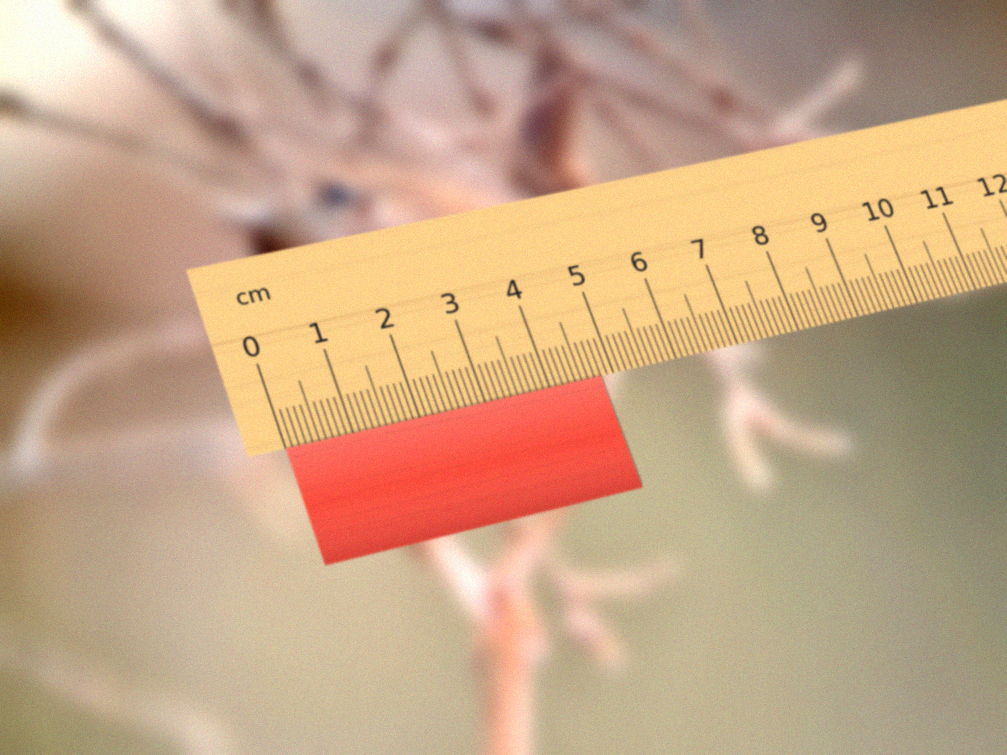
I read 4.8; cm
